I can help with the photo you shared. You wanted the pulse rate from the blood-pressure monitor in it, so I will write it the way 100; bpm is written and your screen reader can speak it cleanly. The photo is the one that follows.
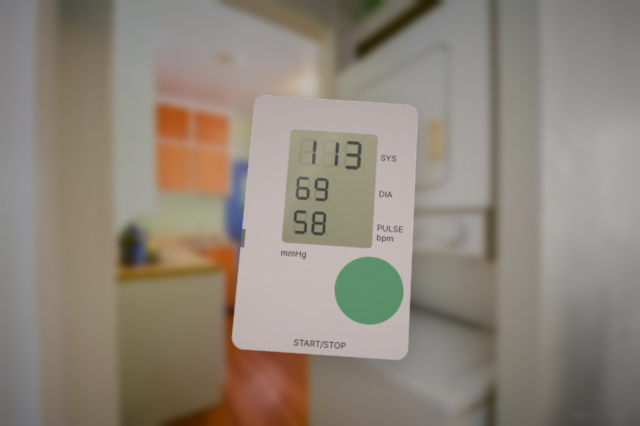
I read 58; bpm
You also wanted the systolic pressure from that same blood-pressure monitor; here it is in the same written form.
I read 113; mmHg
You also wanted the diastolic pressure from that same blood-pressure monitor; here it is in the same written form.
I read 69; mmHg
